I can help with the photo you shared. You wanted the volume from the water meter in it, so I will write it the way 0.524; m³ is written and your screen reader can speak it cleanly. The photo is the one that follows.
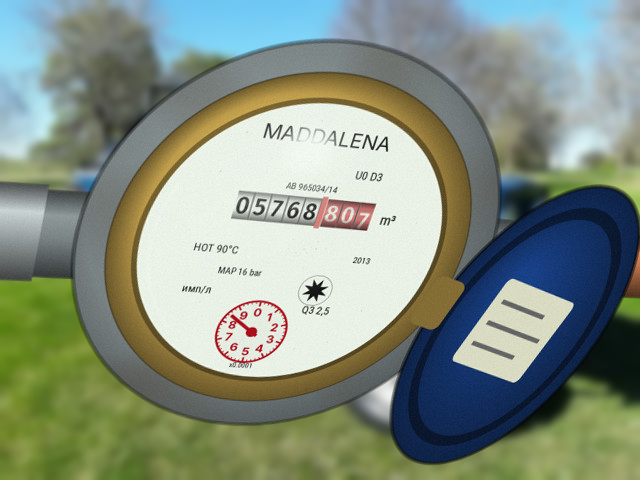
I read 5768.8068; m³
